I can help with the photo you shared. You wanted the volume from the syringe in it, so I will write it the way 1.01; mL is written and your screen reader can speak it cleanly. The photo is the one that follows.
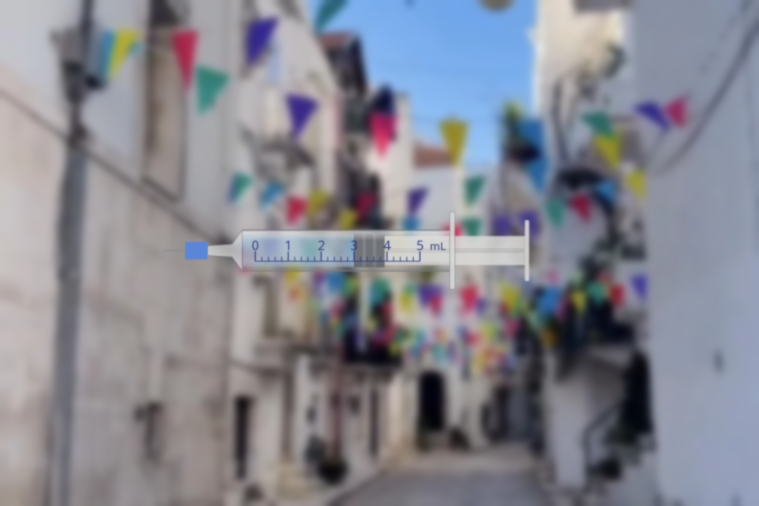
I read 3; mL
